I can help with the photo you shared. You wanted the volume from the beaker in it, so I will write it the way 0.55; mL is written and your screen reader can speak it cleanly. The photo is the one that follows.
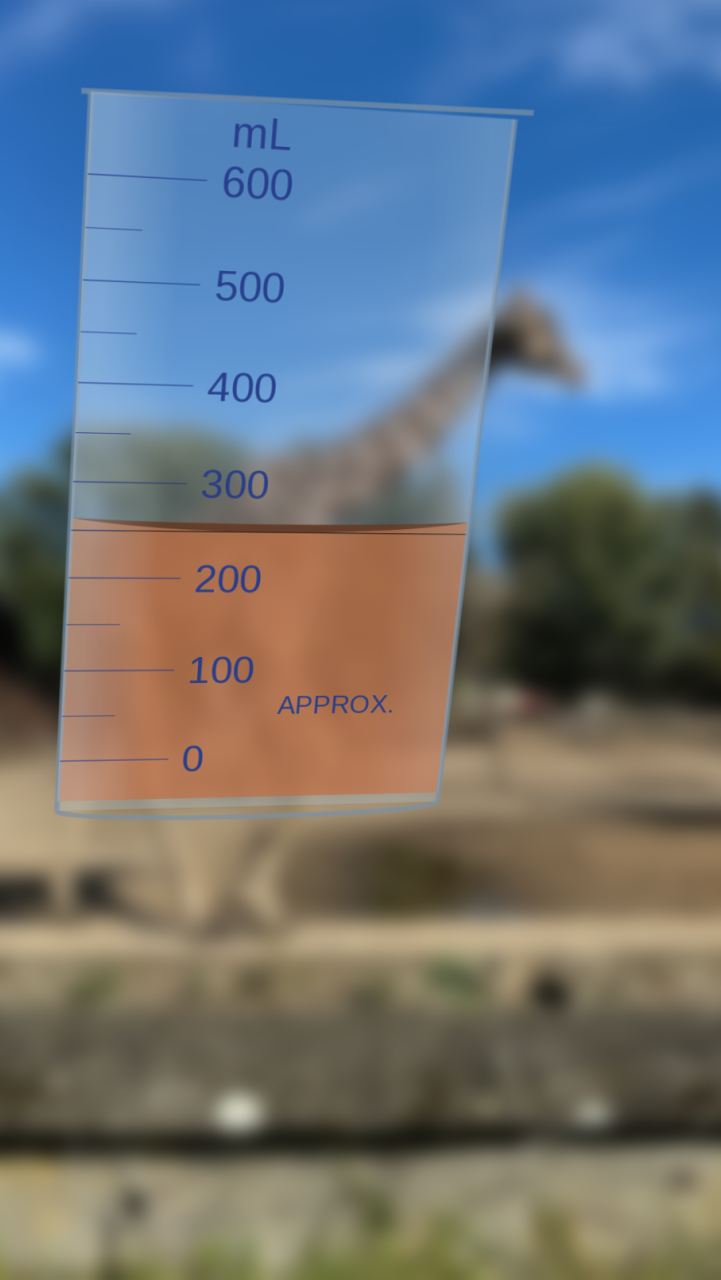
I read 250; mL
